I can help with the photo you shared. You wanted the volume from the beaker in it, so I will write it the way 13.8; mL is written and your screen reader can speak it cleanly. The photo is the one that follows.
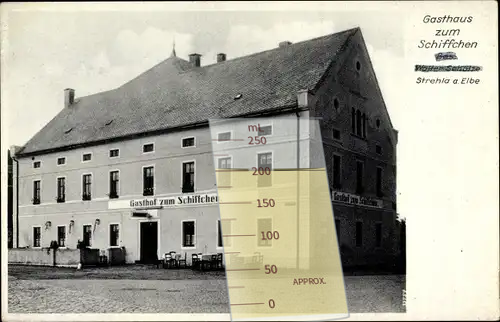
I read 200; mL
